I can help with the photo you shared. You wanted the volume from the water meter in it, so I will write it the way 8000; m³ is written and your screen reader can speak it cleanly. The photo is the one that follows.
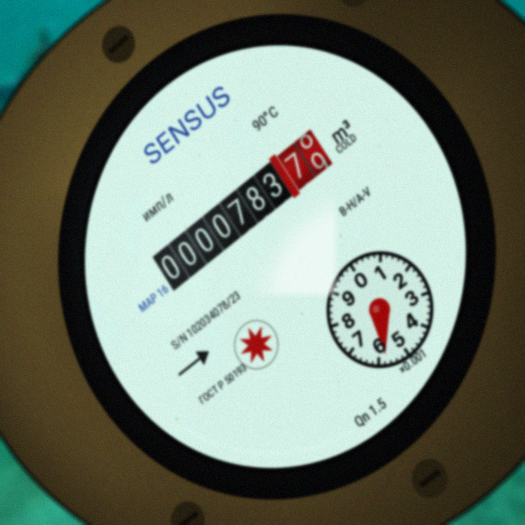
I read 783.785; m³
